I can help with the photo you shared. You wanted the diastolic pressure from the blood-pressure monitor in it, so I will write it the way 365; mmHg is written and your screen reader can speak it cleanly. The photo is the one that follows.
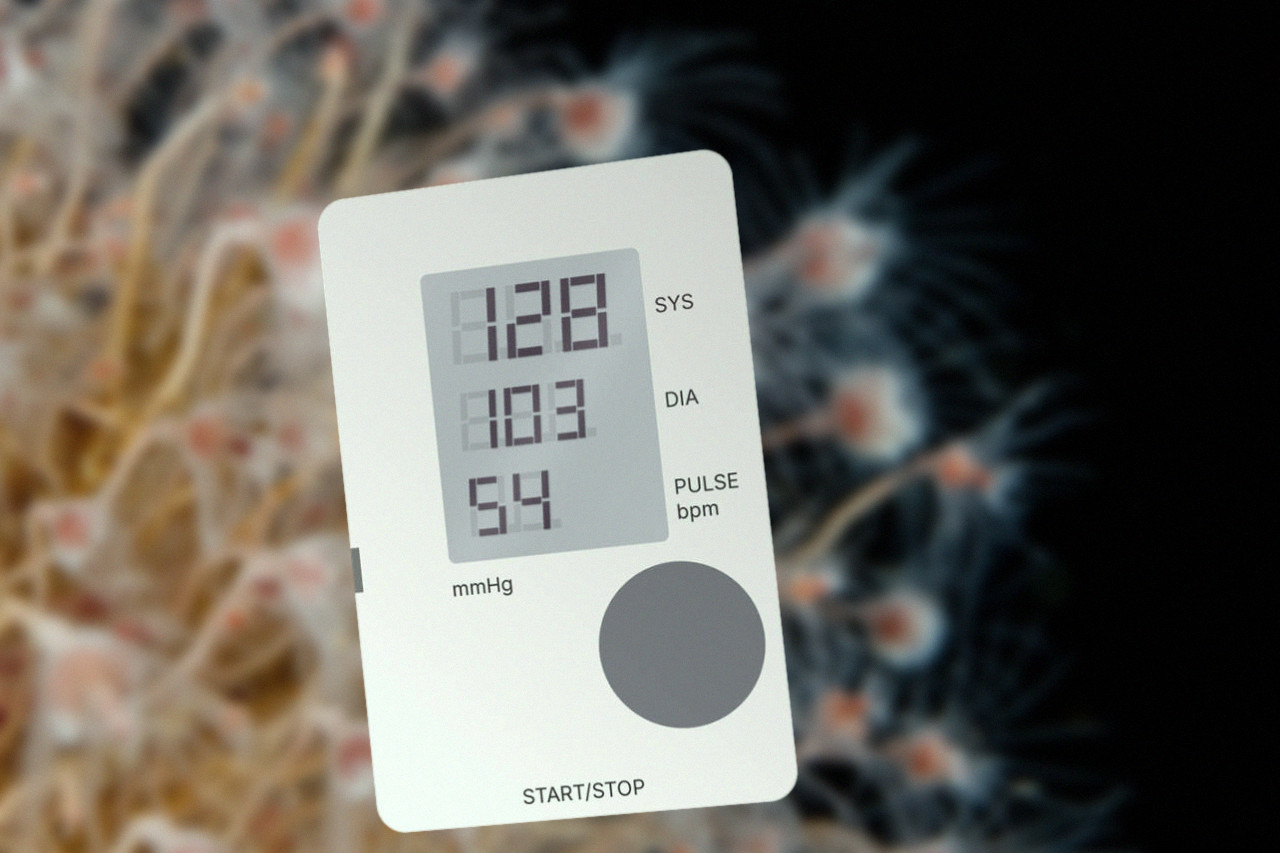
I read 103; mmHg
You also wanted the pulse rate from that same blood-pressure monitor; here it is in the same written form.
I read 54; bpm
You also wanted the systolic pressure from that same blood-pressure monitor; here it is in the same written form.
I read 128; mmHg
